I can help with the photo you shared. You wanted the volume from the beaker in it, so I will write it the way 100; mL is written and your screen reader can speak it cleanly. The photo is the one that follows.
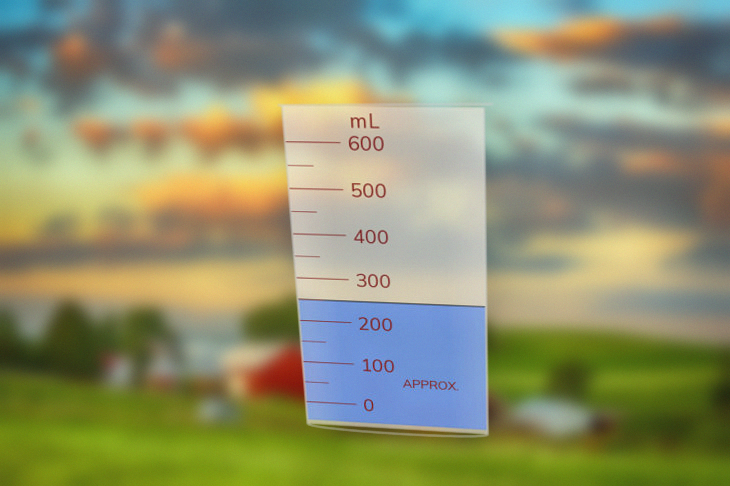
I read 250; mL
